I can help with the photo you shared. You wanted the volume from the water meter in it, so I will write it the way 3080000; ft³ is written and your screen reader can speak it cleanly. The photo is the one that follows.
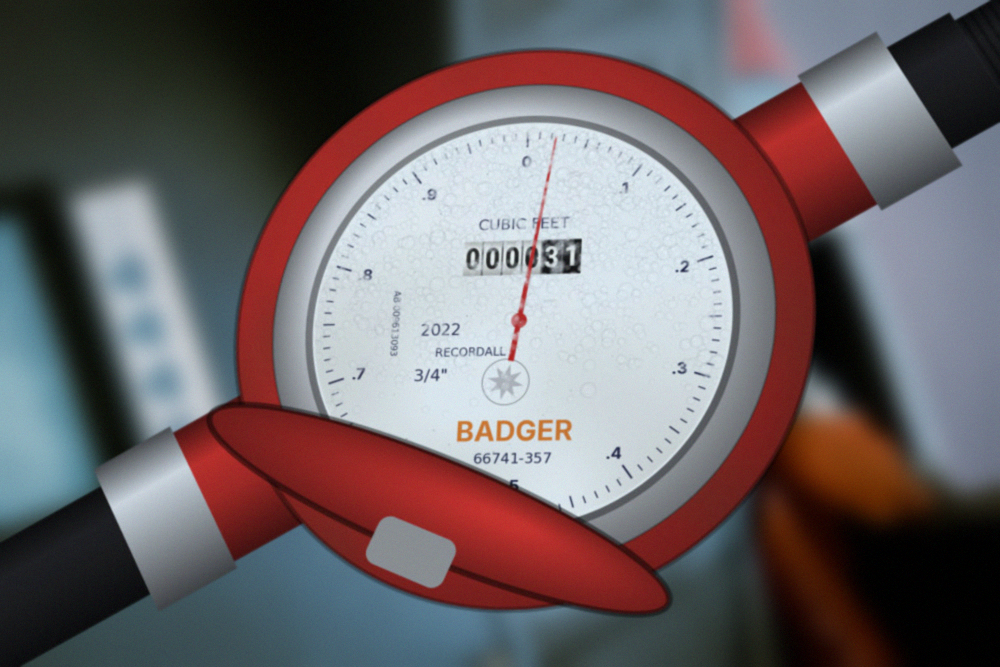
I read 31.02; ft³
